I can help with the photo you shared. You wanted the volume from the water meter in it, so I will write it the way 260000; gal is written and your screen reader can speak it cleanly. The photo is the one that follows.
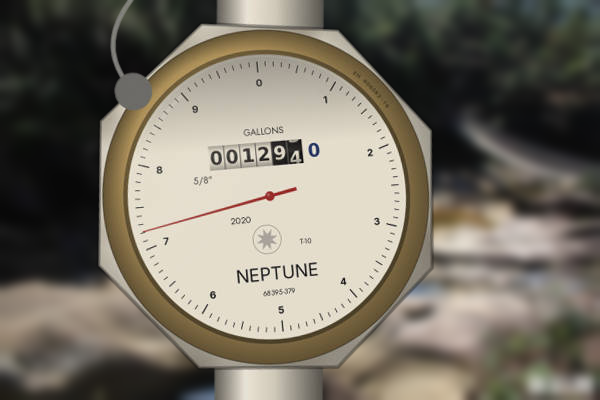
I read 12937.2; gal
